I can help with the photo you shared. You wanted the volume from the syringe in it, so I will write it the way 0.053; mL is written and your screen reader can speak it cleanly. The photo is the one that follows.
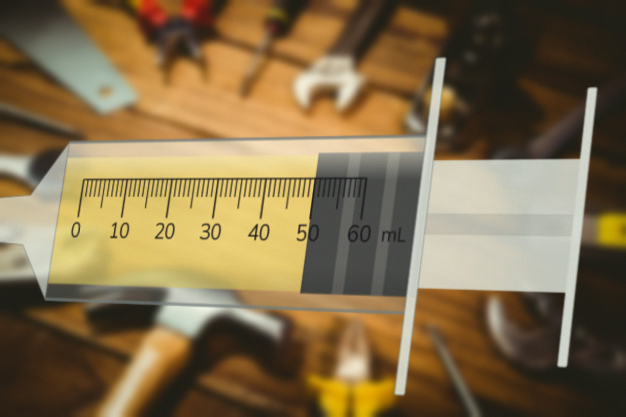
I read 50; mL
